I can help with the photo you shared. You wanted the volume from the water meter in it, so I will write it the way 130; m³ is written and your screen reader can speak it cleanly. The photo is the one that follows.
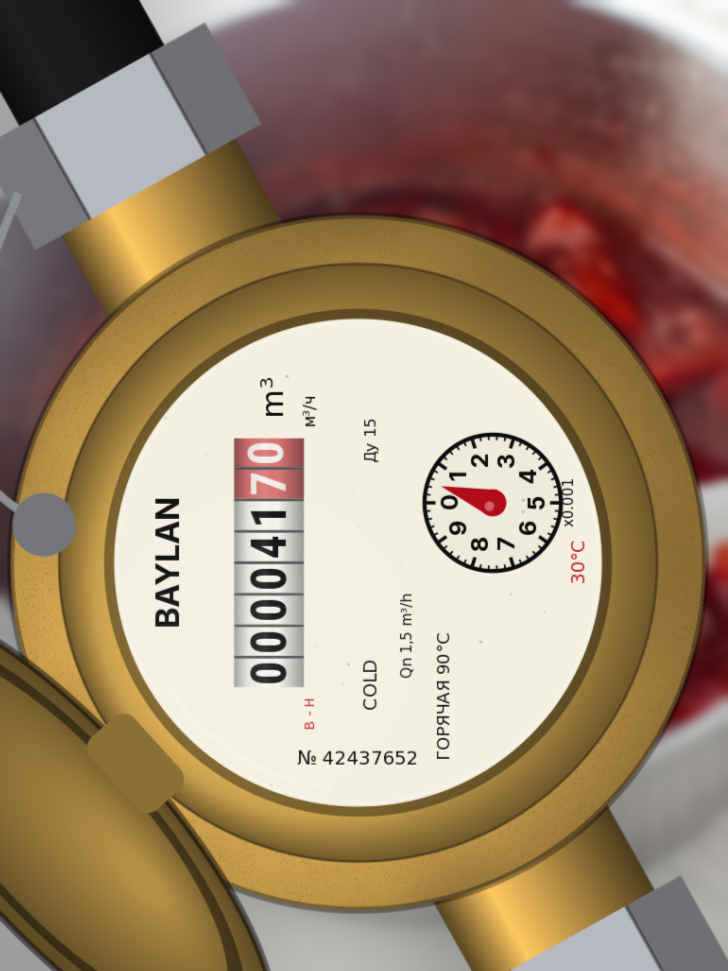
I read 41.700; m³
